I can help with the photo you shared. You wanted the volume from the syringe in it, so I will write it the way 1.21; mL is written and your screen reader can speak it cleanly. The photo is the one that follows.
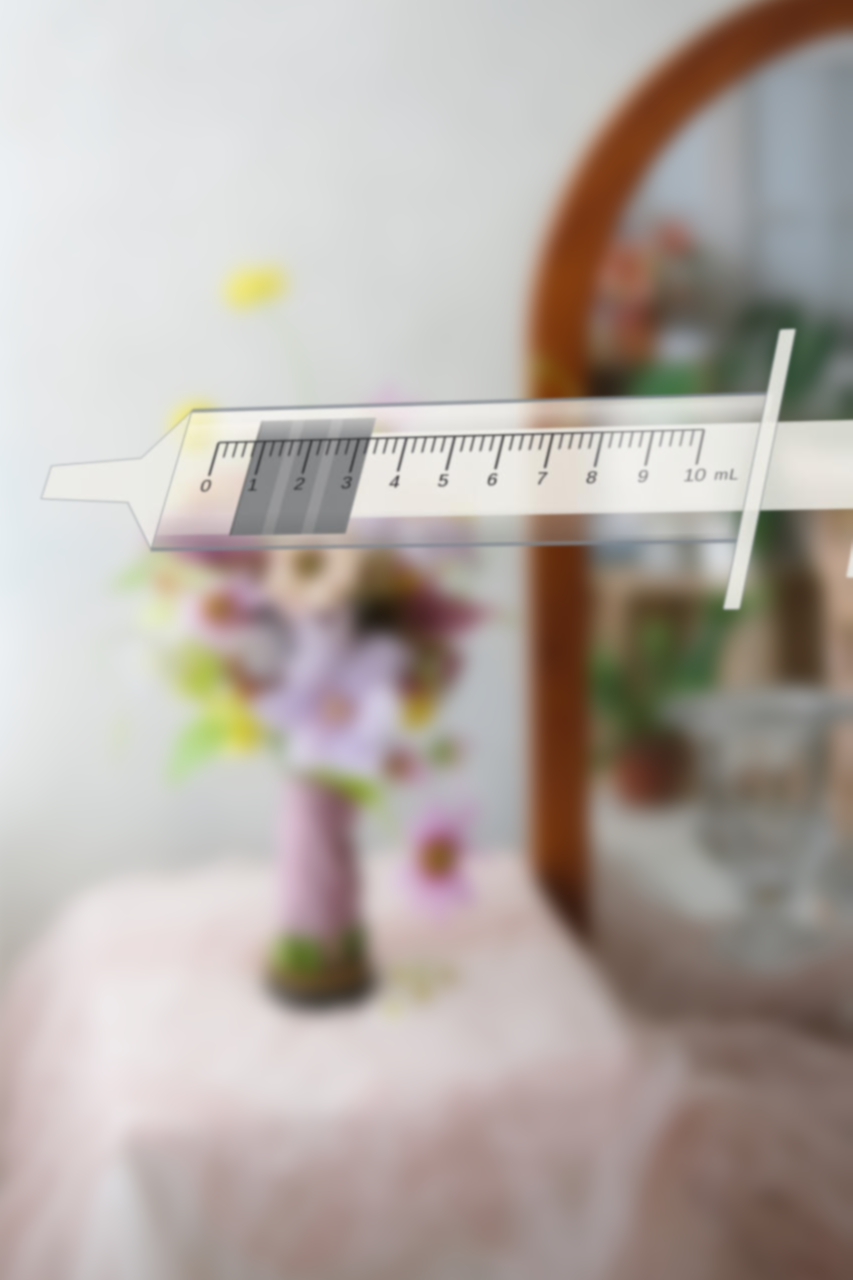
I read 0.8; mL
